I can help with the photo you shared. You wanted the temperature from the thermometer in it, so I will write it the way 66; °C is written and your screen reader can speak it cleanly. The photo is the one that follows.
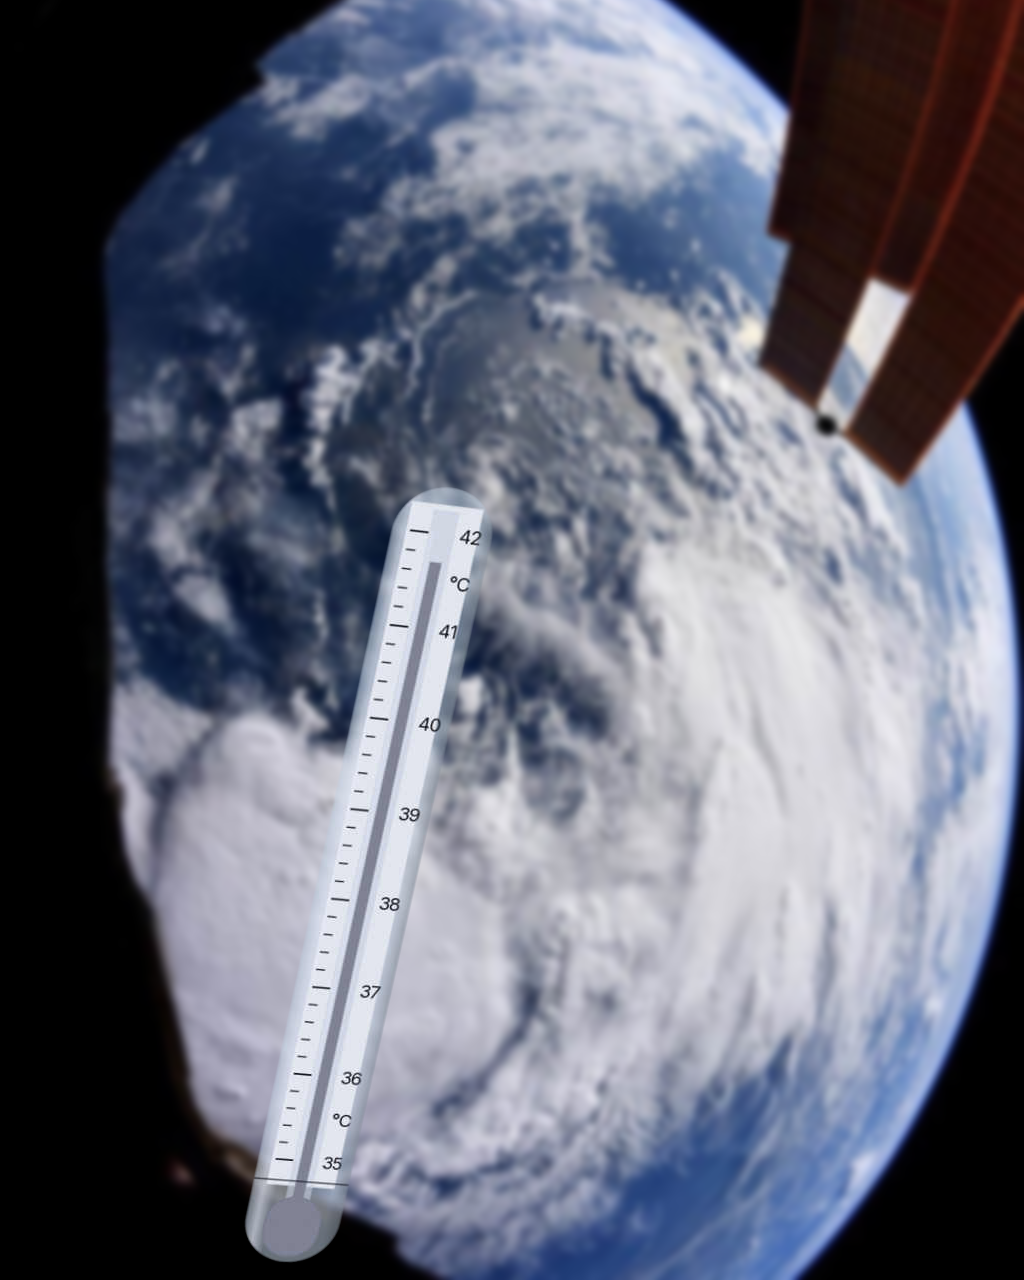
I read 41.7; °C
